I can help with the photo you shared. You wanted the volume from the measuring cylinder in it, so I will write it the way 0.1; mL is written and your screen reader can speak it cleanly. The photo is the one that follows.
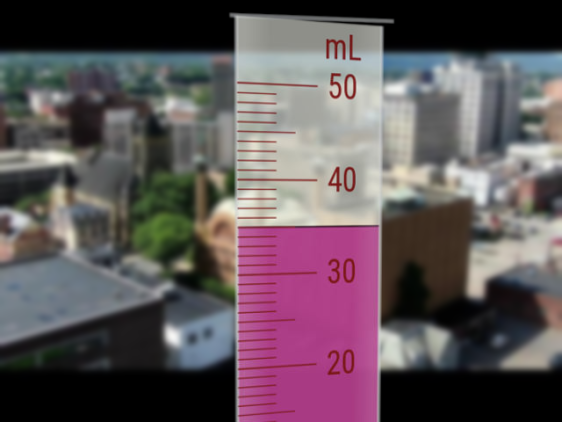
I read 35; mL
